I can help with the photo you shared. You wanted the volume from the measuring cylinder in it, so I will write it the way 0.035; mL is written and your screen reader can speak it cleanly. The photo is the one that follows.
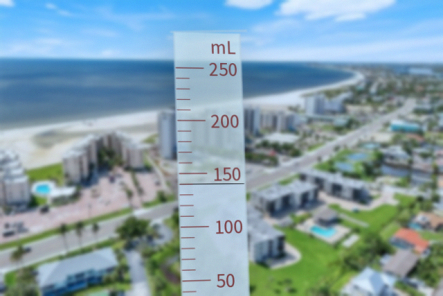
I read 140; mL
